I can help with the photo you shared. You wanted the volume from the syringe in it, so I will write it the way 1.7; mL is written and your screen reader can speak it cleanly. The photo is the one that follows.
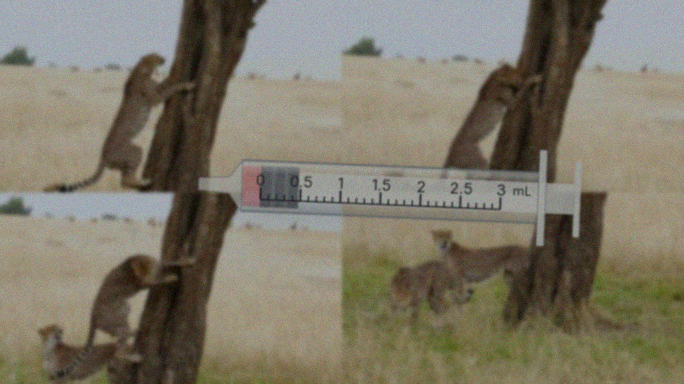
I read 0; mL
